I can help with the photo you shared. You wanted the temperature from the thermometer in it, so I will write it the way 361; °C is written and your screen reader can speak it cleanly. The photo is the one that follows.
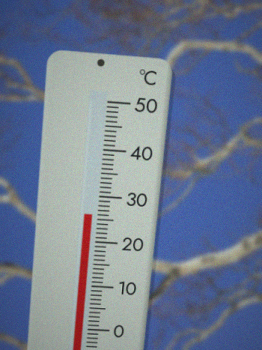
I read 26; °C
